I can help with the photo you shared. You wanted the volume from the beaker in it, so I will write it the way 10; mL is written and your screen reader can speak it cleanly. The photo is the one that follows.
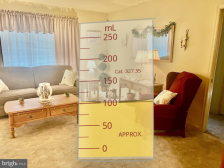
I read 100; mL
